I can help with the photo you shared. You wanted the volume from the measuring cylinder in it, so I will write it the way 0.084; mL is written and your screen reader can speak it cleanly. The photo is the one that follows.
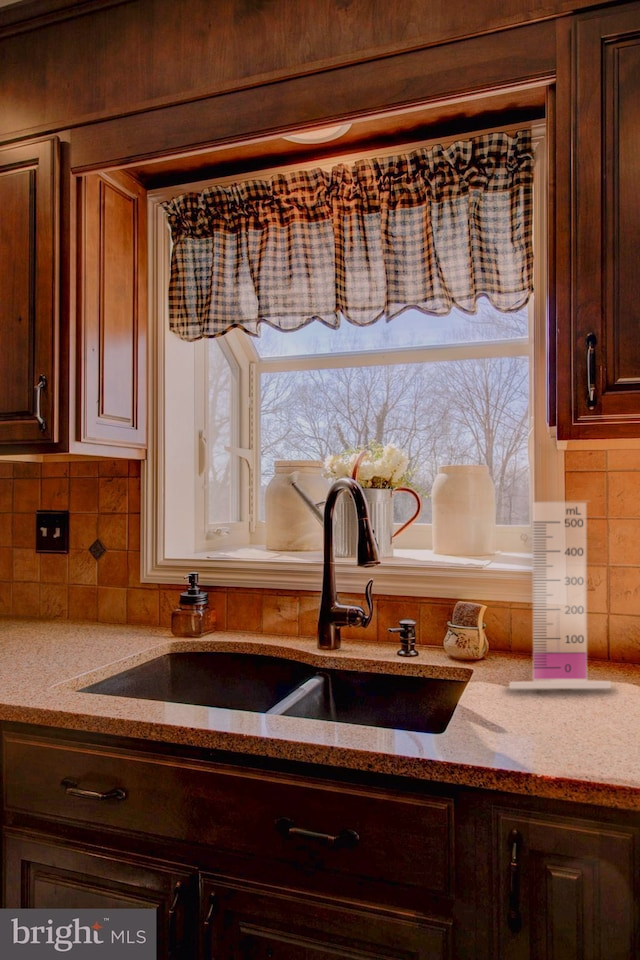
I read 50; mL
